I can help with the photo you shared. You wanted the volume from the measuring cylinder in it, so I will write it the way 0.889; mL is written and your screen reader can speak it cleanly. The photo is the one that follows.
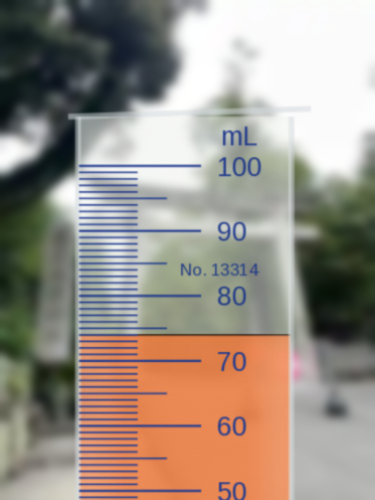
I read 74; mL
